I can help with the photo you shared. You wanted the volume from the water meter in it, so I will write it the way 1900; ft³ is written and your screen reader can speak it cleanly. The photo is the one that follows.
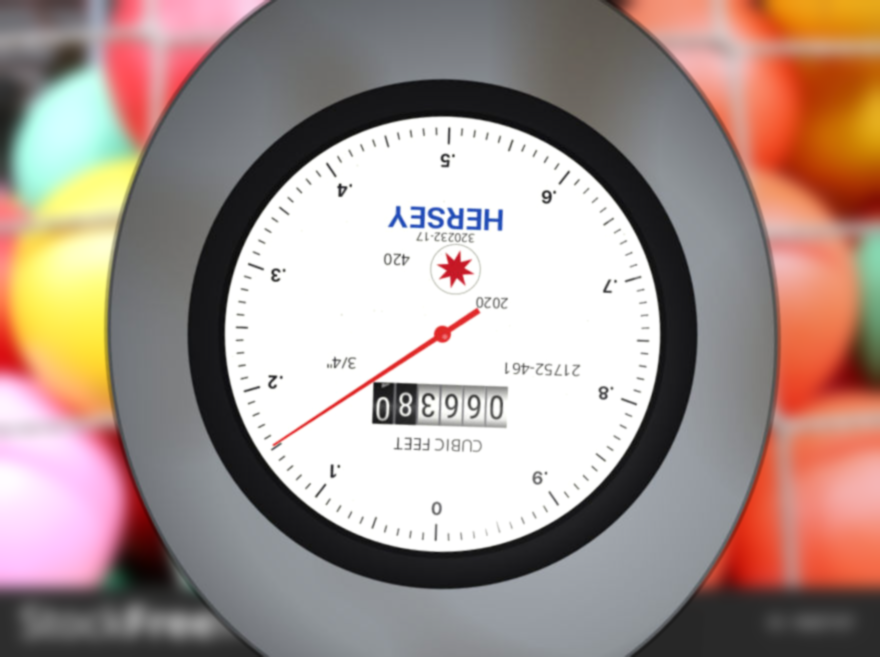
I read 66380.15; ft³
